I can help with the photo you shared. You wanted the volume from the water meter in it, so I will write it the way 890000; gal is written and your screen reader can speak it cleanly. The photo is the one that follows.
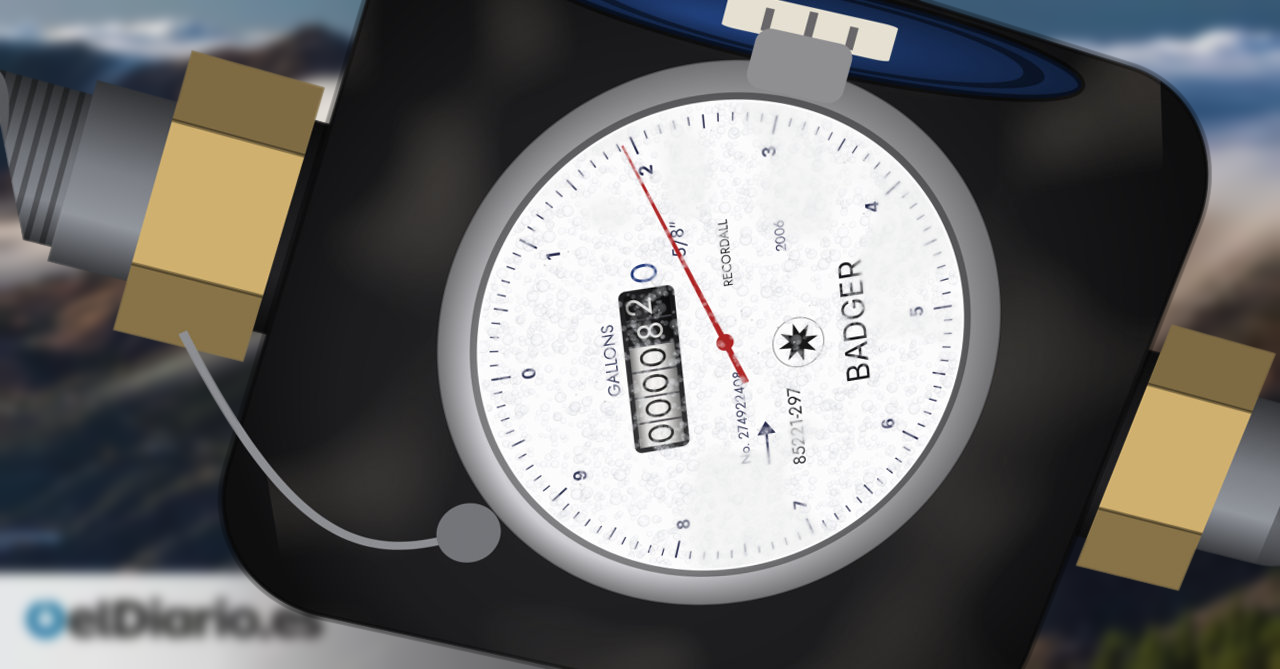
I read 821.9; gal
